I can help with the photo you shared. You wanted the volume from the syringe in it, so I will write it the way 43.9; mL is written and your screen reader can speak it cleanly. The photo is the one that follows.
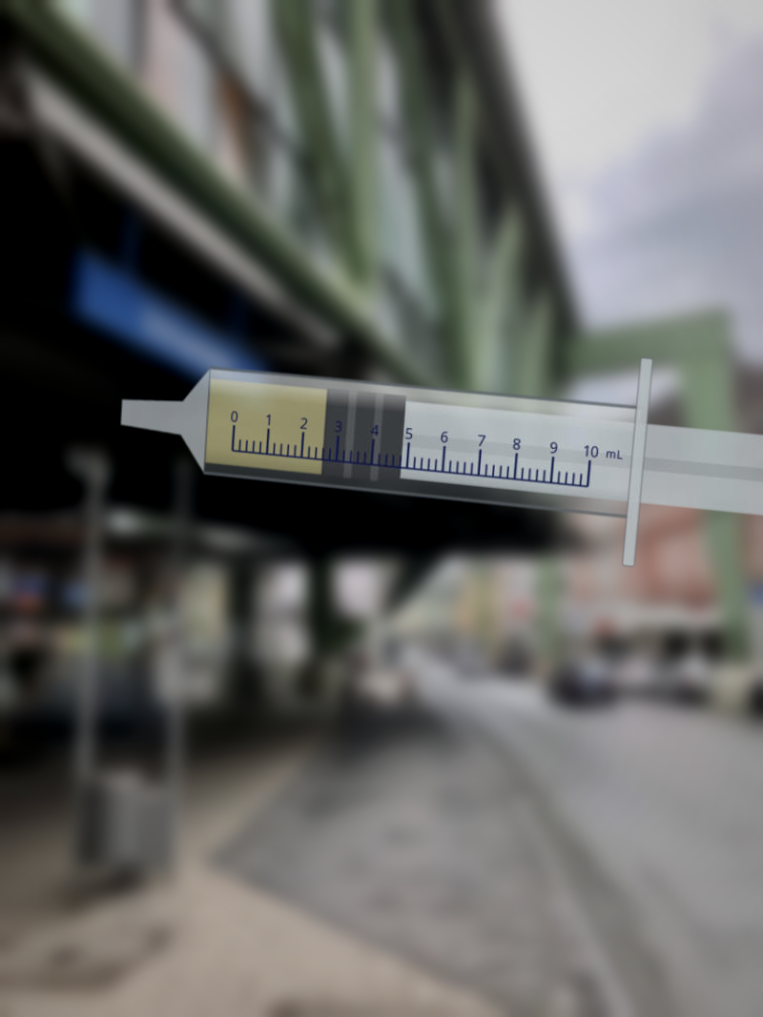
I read 2.6; mL
